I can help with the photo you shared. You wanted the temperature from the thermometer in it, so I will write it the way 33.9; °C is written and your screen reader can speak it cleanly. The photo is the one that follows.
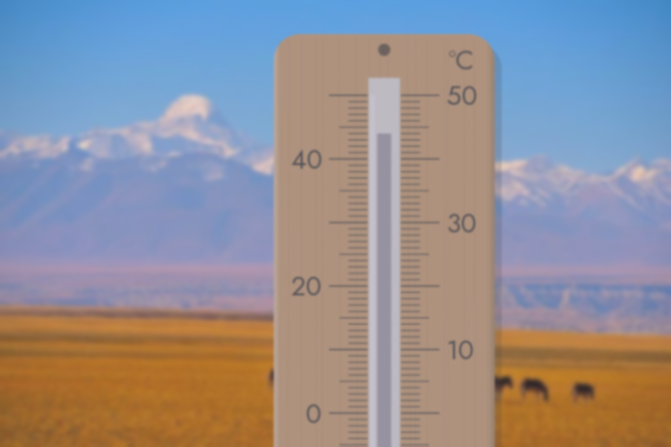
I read 44; °C
